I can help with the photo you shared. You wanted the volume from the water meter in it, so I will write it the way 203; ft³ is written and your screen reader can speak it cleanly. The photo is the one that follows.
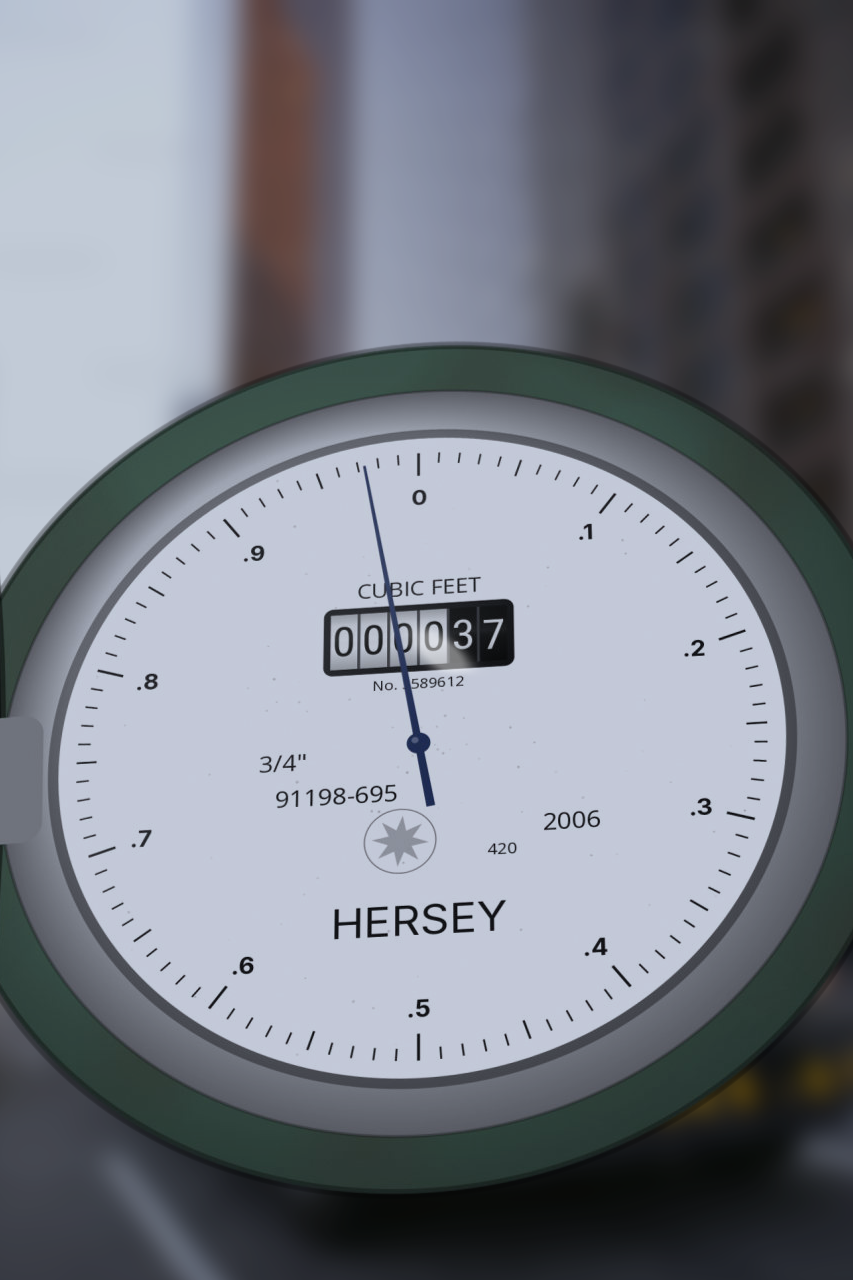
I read 36.97; ft³
